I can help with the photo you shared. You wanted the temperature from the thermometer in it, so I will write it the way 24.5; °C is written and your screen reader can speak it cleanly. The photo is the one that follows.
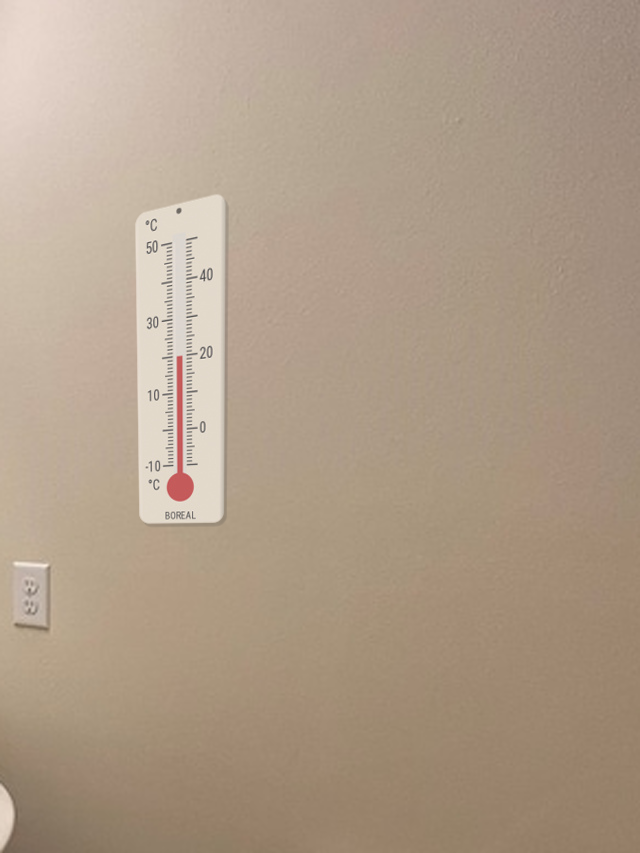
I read 20; °C
